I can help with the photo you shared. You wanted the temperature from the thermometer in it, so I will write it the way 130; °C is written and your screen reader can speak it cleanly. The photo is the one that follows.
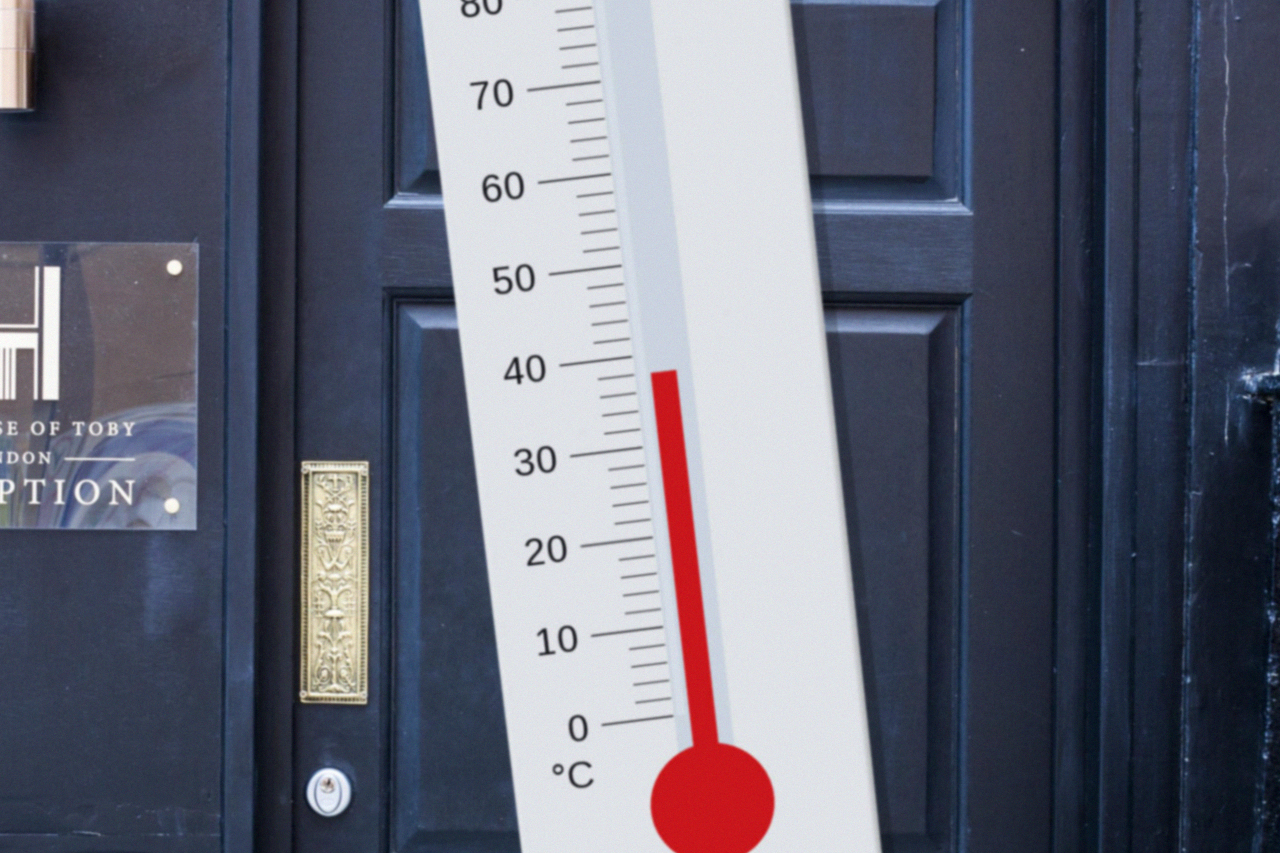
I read 38; °C
